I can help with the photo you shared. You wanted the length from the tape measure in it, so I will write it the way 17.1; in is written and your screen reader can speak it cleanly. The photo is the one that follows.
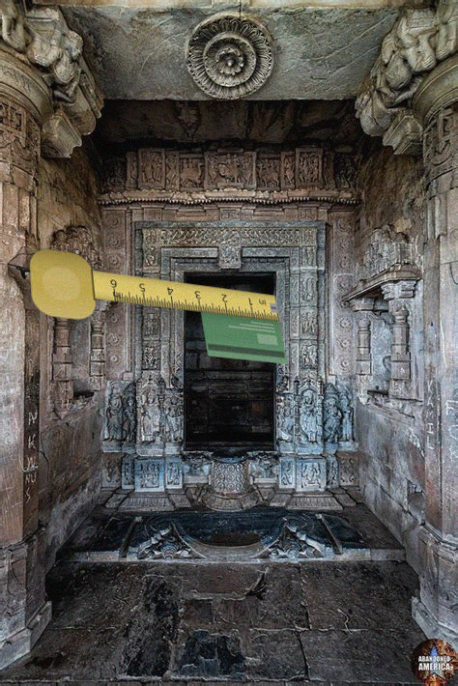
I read 3; in
